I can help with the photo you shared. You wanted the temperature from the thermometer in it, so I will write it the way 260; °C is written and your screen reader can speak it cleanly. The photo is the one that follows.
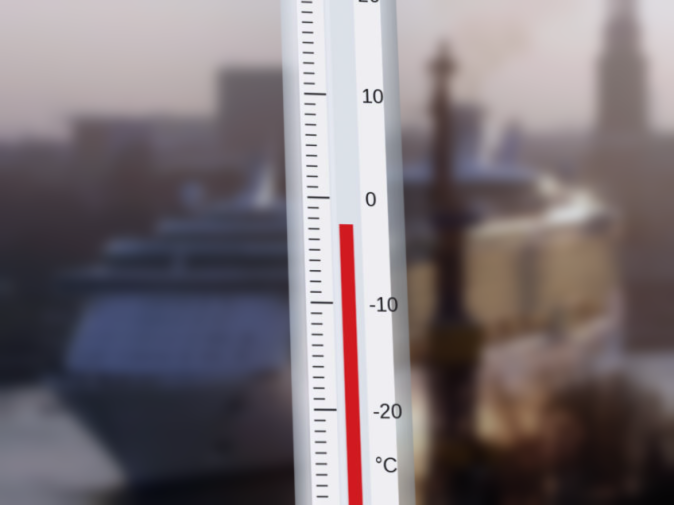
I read -2.5; °C
